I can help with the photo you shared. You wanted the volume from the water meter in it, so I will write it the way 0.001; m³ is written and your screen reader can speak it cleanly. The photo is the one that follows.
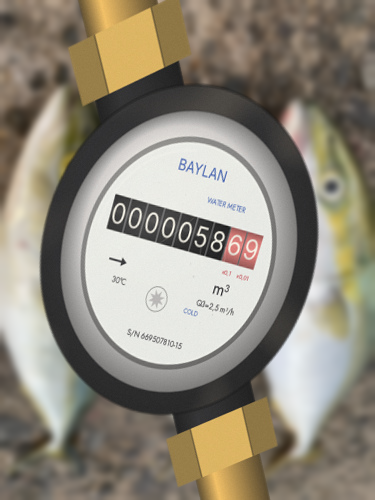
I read 58.69; m³
